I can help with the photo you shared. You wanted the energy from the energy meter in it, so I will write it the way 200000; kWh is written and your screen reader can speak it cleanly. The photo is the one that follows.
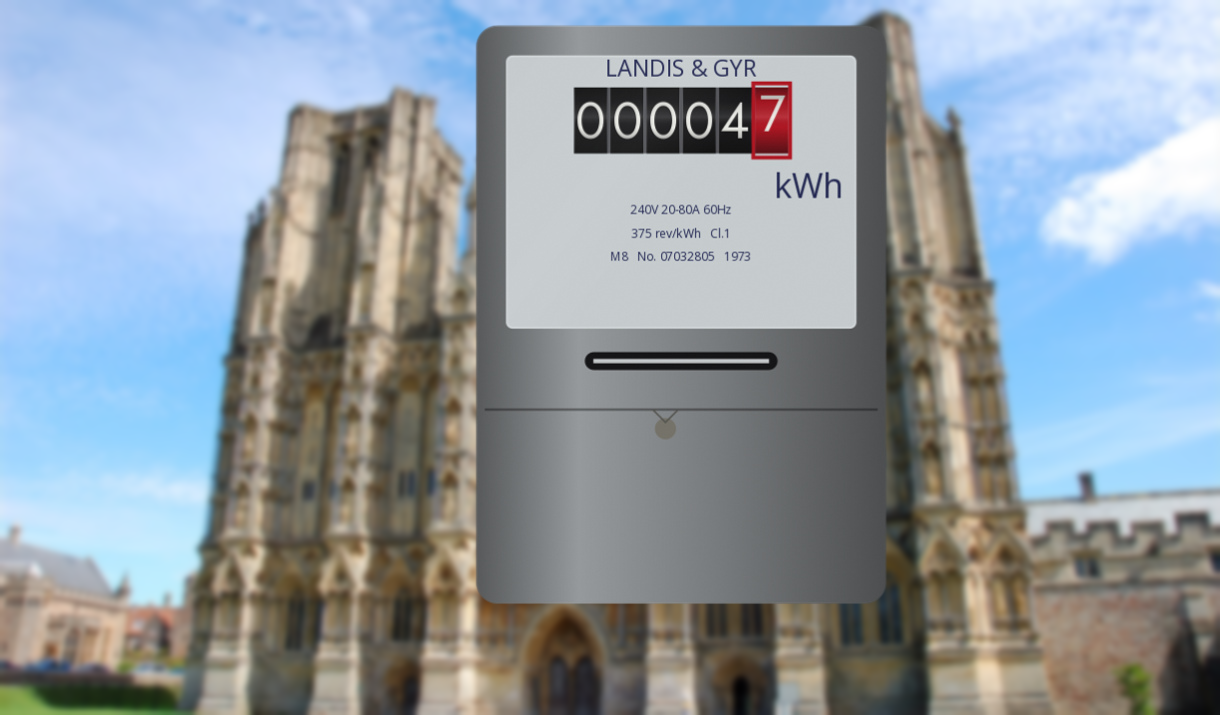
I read 4.7; kWh
